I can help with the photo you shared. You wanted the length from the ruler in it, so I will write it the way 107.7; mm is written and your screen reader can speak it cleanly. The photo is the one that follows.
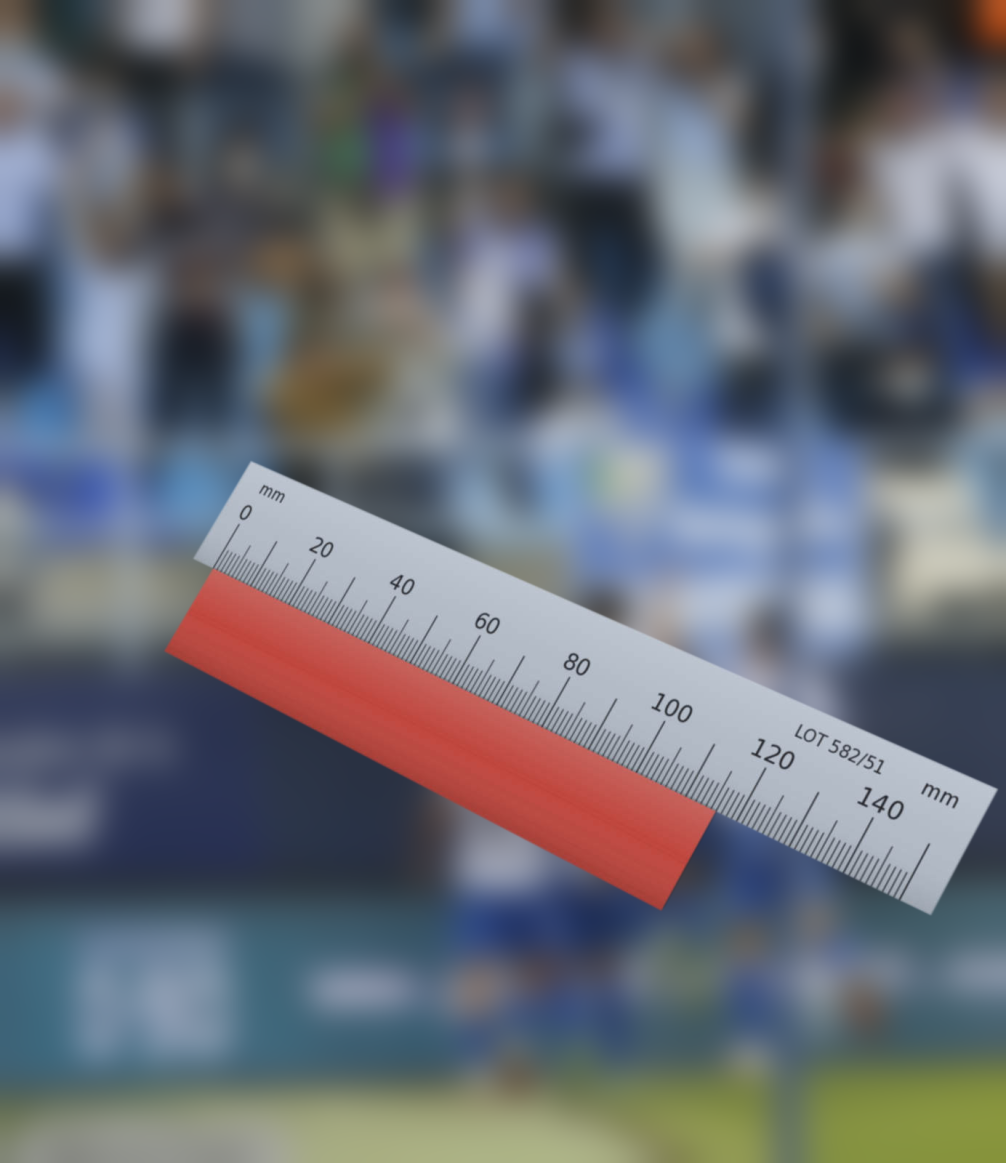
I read 116; mm
